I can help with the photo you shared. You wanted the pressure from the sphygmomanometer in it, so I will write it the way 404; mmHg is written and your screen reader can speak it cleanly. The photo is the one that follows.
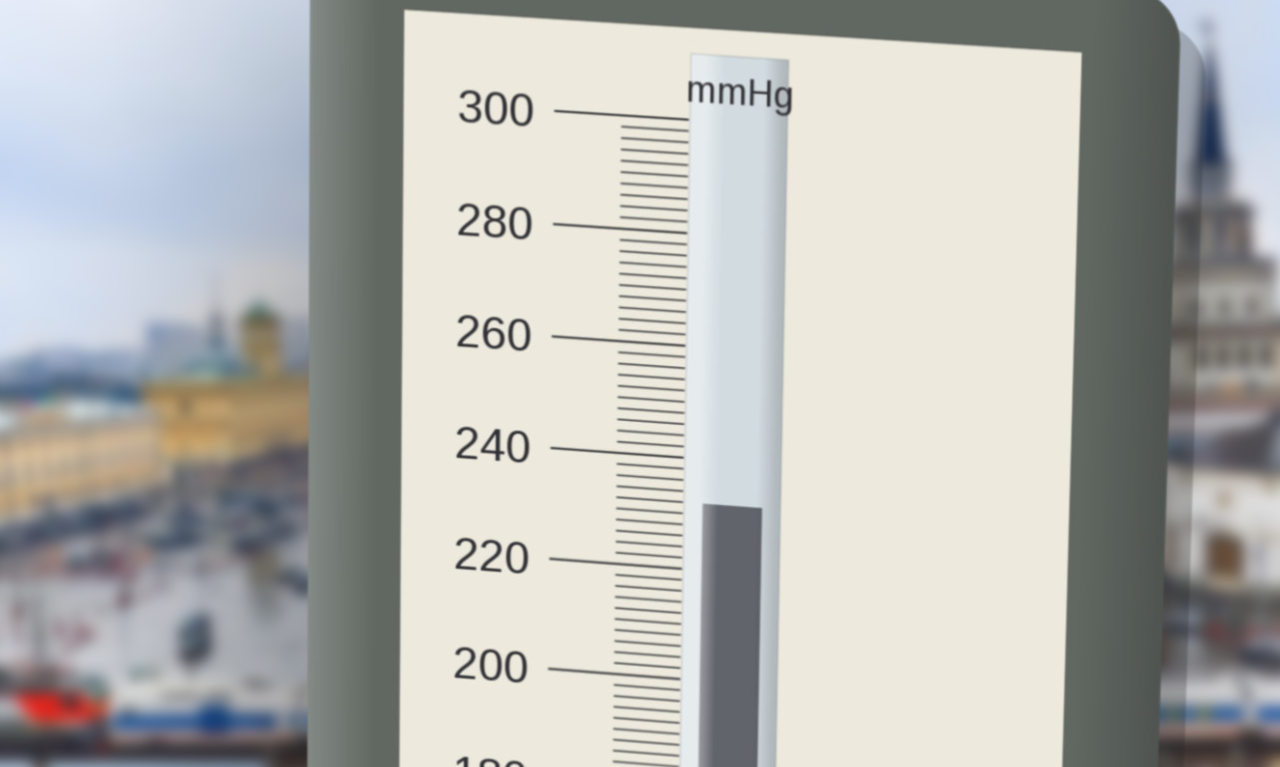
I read 232; mmHg
